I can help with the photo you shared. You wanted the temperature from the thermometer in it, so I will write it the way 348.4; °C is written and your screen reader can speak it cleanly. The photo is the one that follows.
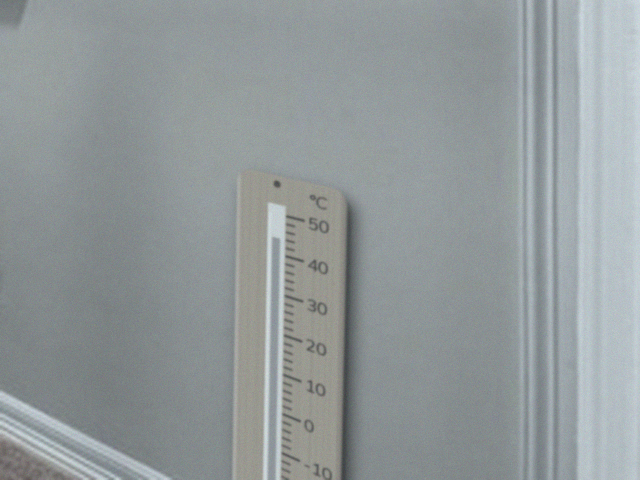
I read 44; °C
